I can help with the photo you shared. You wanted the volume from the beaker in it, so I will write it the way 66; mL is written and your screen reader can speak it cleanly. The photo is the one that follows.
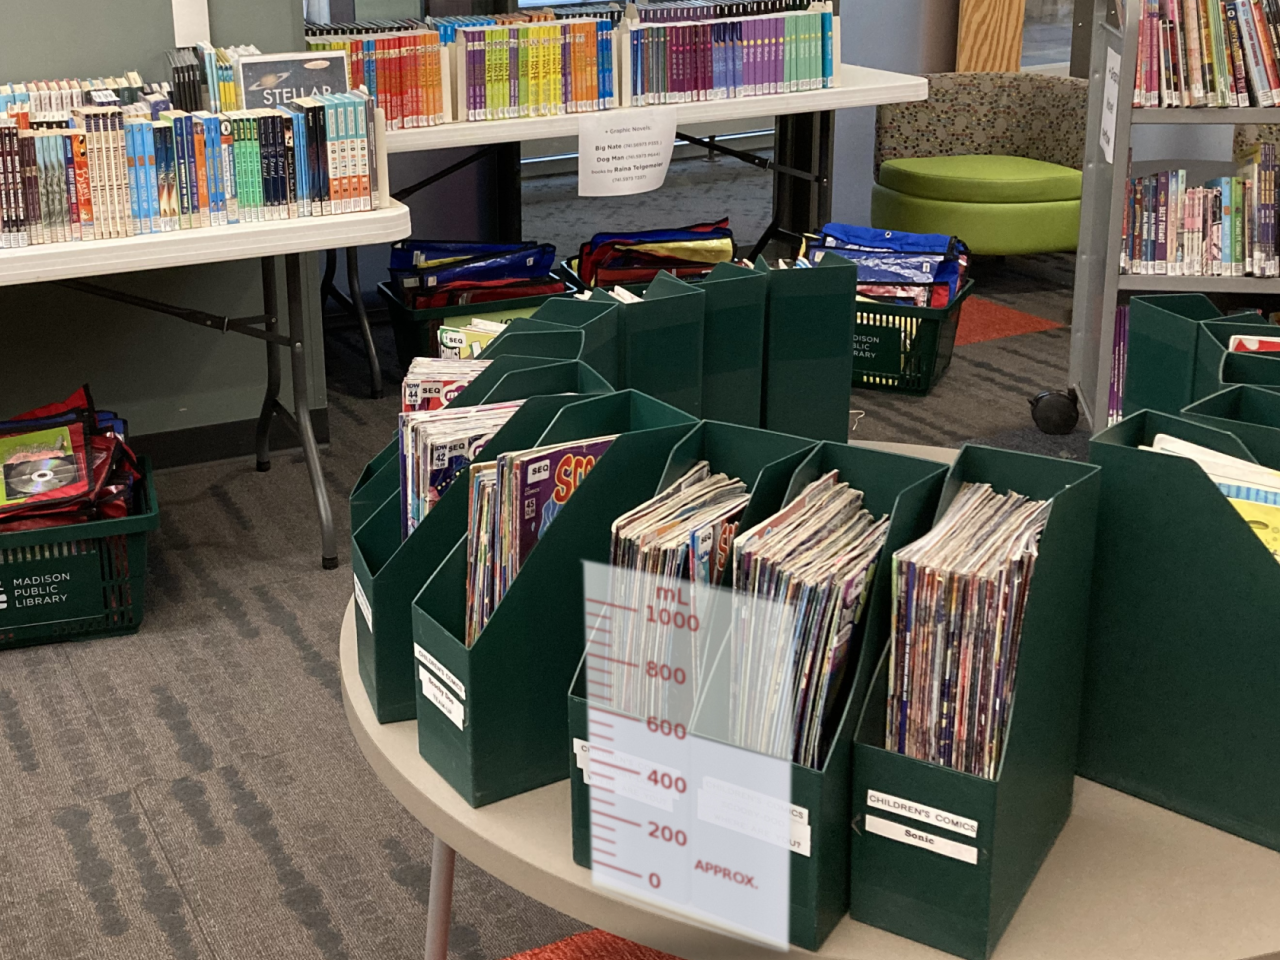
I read 600; mL
